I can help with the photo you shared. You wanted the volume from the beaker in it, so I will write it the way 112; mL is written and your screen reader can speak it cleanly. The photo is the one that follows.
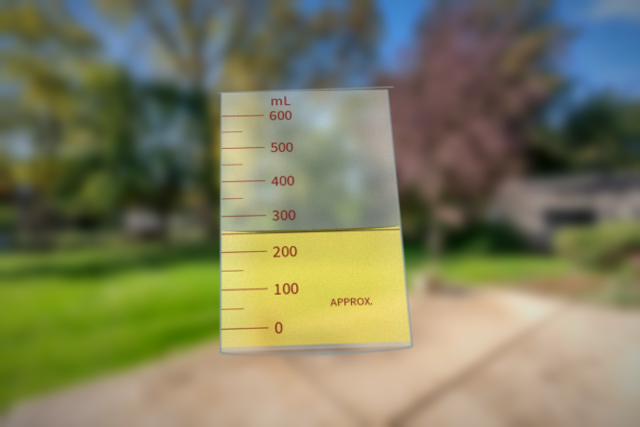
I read 250; mL
